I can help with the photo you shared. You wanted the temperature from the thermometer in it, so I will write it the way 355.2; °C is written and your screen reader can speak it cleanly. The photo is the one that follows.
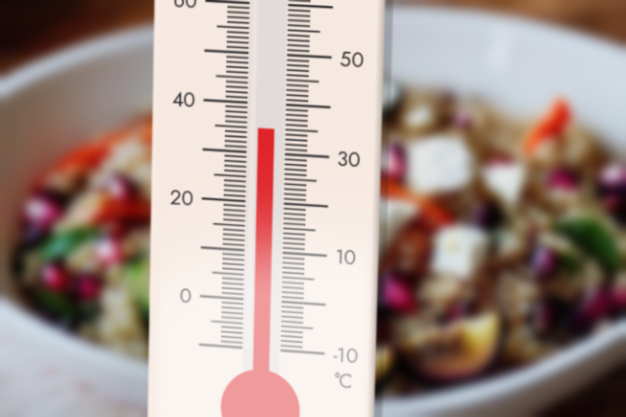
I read 35; °C
